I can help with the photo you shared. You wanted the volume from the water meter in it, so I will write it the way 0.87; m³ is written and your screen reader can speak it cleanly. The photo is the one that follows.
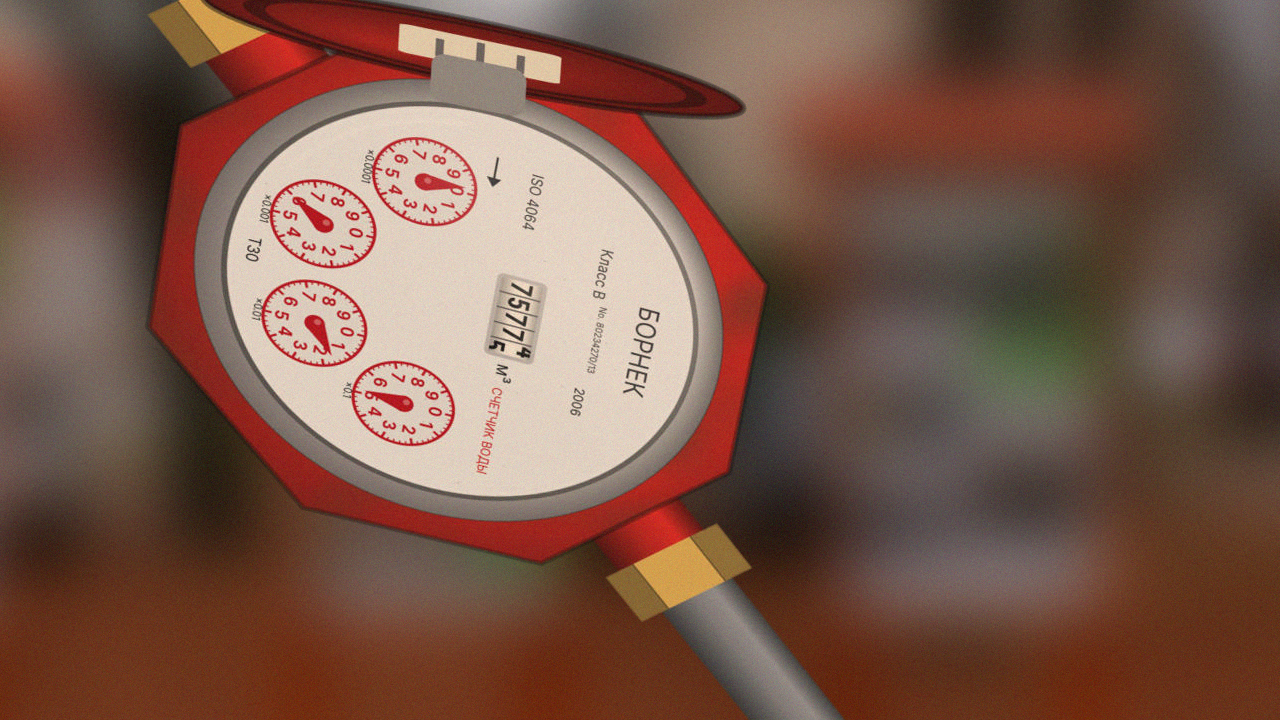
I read 75774.5159; m³
